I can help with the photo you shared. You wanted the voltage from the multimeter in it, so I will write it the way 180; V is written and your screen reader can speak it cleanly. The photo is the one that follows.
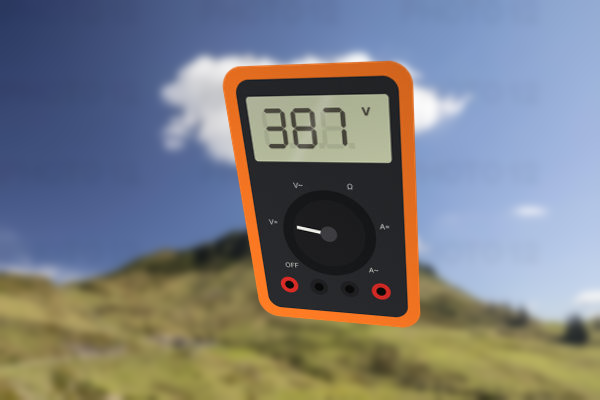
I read 387; V
